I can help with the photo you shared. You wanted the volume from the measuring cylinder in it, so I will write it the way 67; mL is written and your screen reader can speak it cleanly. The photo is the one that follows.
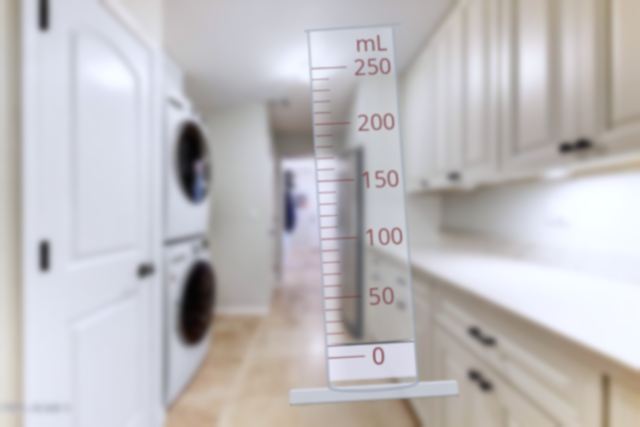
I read 10; mL
